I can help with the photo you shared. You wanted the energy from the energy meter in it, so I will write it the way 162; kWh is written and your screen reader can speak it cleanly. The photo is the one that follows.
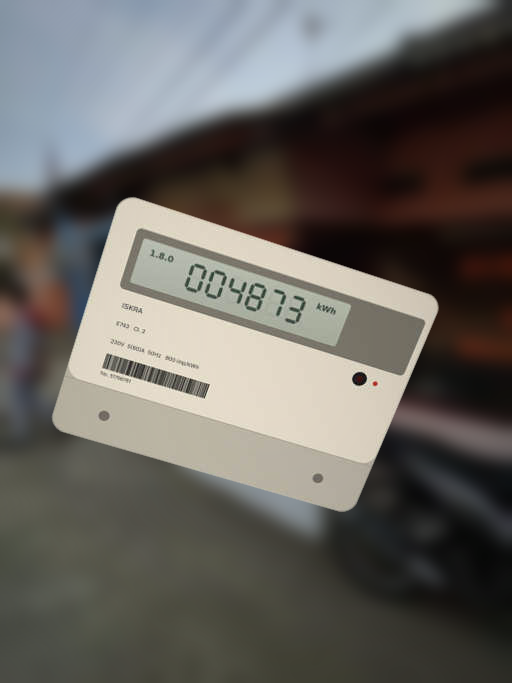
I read 4873; kWh
